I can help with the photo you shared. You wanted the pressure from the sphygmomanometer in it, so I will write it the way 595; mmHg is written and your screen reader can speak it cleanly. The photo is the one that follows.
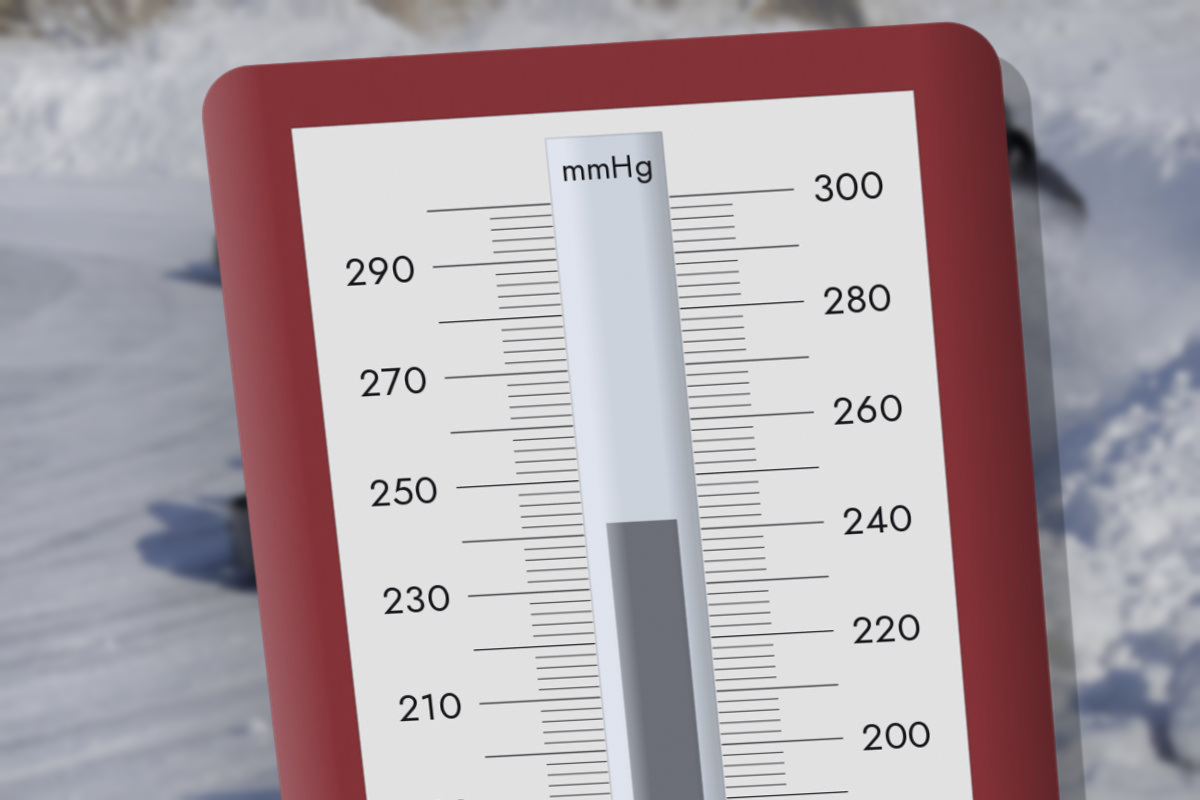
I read 242; mmHg
